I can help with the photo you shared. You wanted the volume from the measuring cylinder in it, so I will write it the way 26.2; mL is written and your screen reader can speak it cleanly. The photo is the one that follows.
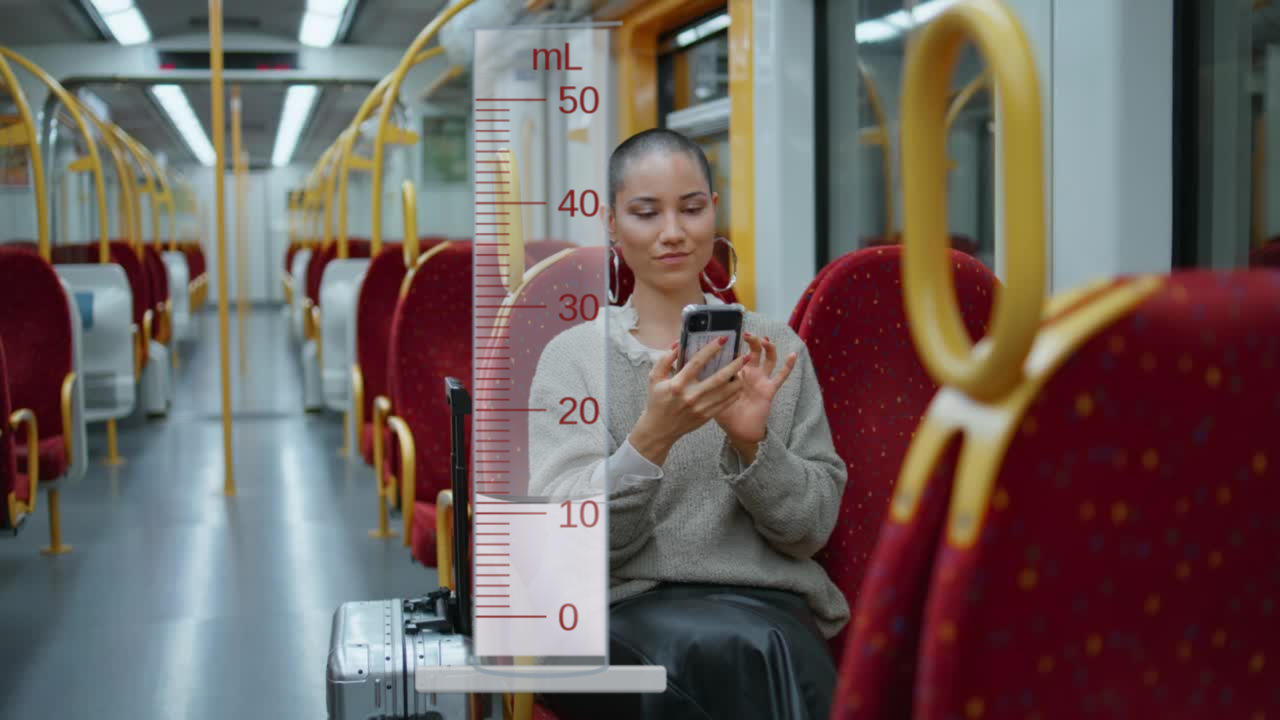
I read 11; mL
